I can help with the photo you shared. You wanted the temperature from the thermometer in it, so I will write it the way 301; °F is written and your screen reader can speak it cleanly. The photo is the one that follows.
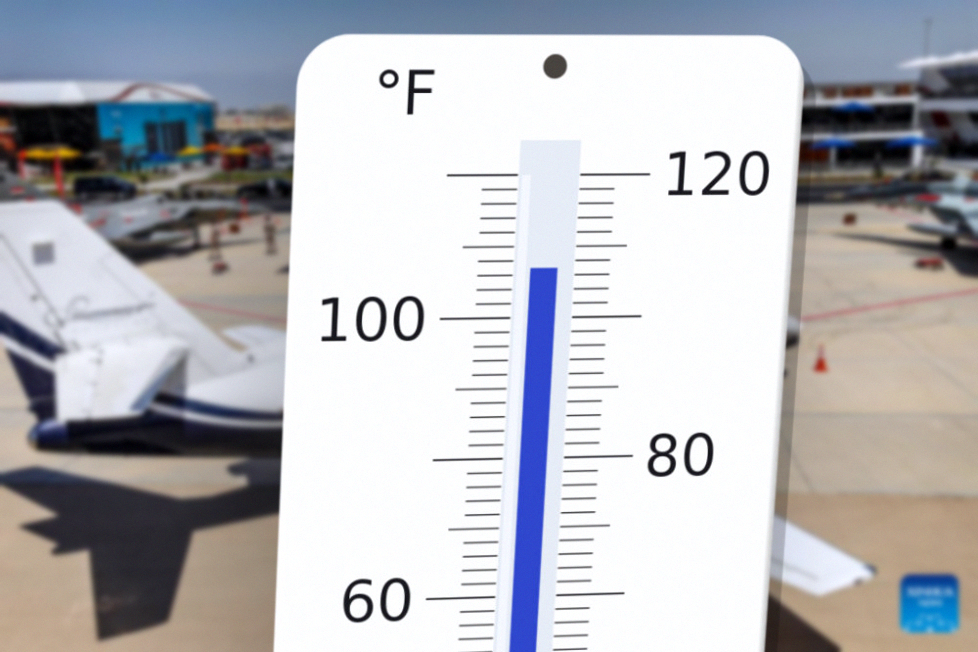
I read 107; °F
